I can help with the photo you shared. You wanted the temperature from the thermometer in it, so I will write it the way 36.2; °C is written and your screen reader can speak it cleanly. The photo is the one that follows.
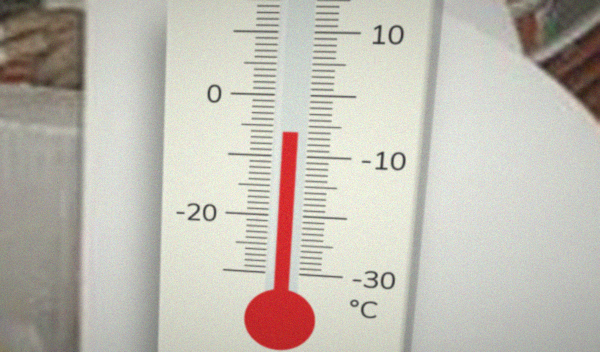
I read -6; °C
